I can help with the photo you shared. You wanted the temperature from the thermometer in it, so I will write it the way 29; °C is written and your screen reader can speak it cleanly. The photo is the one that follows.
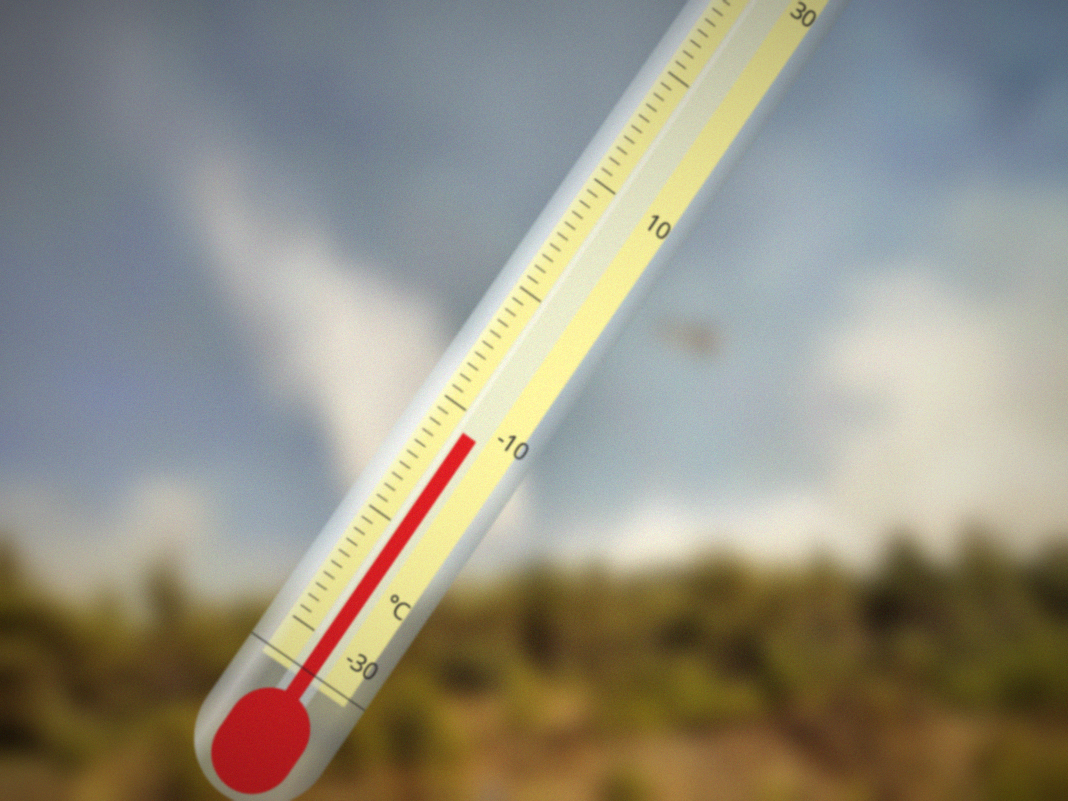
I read -11.5; °C
